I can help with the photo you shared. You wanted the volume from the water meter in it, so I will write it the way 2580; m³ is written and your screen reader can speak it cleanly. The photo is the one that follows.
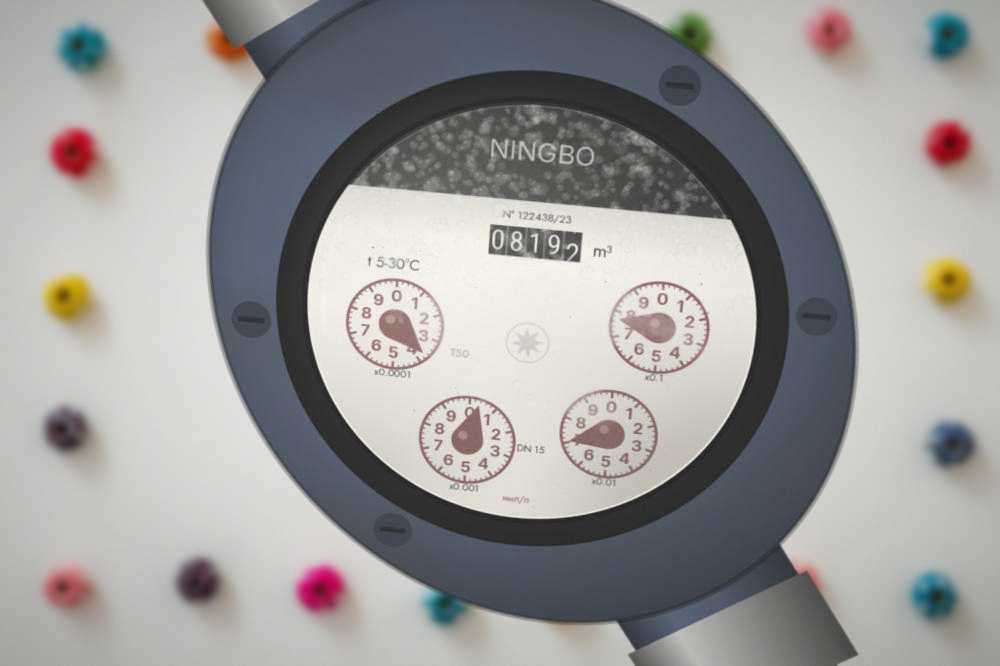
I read 8191.7703; m³
